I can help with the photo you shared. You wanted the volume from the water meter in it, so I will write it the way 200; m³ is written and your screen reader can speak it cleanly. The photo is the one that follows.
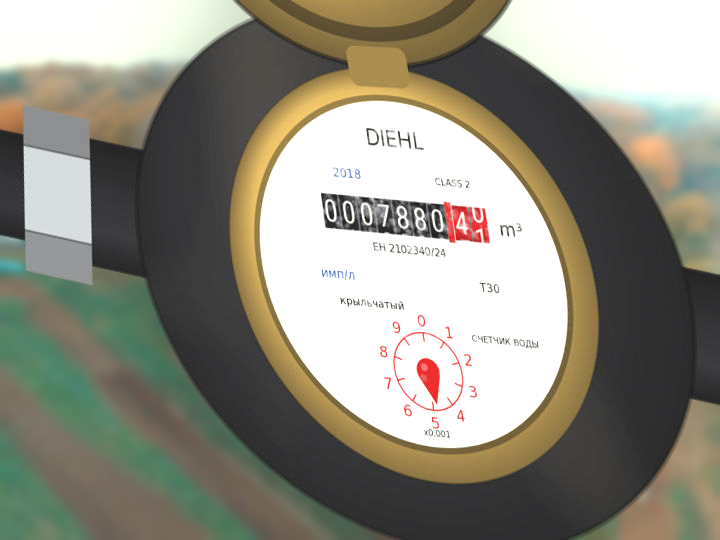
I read 7880.404; m³
